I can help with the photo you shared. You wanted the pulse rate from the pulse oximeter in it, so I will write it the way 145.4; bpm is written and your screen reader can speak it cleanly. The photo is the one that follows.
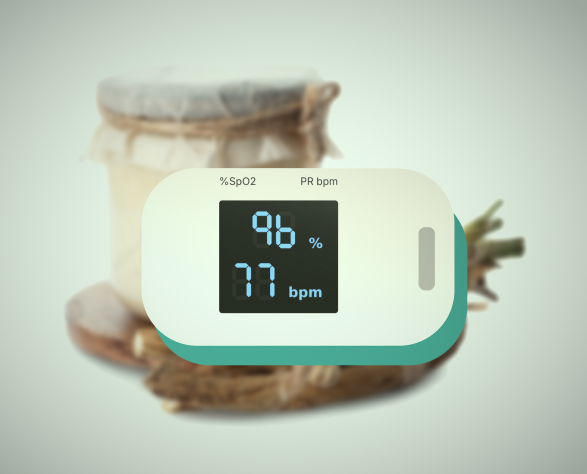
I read 77; bpm
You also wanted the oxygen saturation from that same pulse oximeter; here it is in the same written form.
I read 96; %
